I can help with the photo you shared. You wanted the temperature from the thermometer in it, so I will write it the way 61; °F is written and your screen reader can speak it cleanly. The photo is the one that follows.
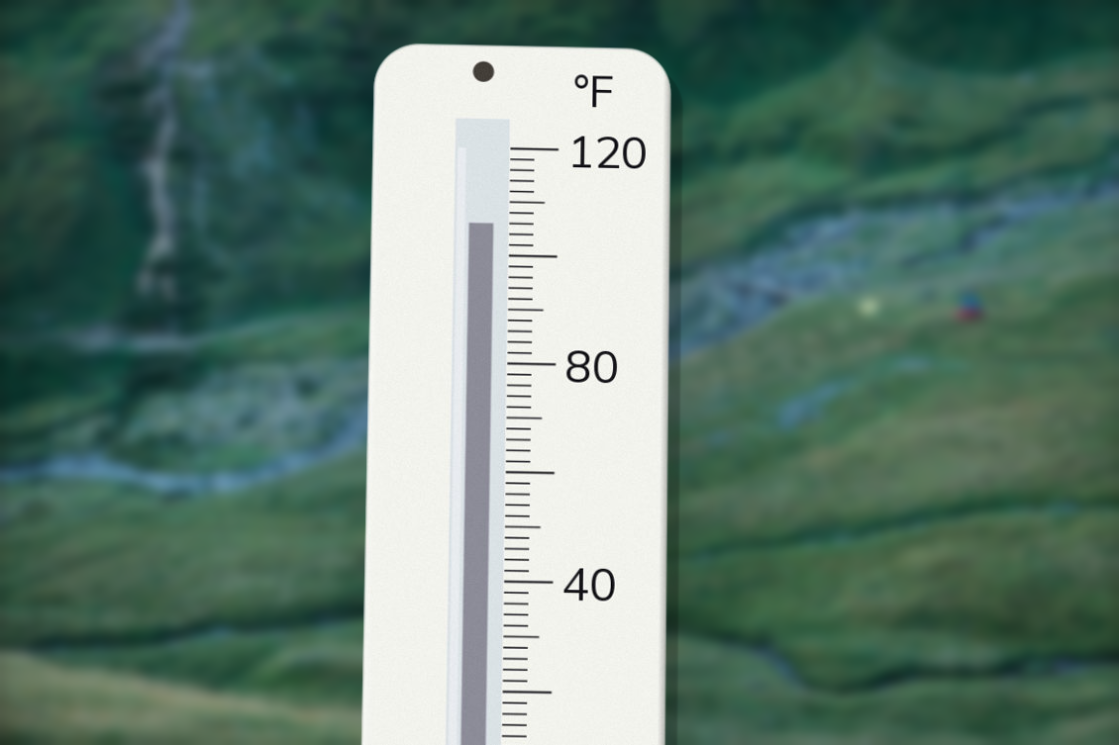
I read 106; °F
